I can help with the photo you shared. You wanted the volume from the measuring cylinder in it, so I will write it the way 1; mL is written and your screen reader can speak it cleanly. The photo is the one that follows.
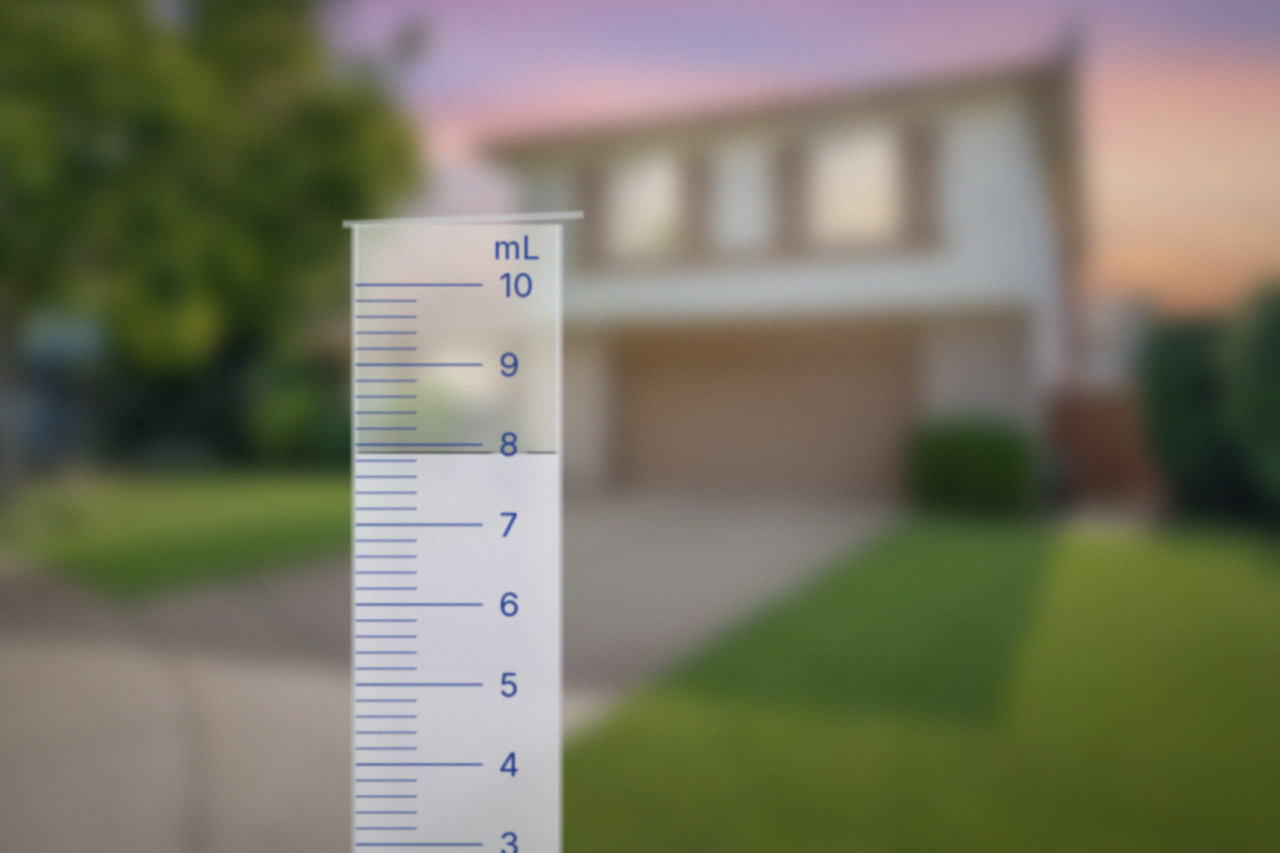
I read 7.9; mL
